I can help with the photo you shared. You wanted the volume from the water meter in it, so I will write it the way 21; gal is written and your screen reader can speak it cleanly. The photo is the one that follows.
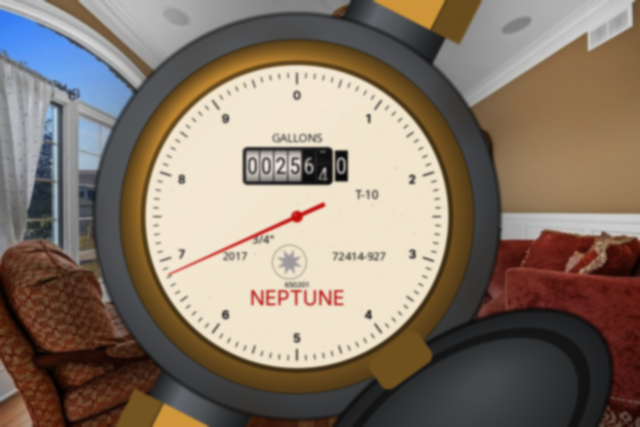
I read 25636.8; gal
